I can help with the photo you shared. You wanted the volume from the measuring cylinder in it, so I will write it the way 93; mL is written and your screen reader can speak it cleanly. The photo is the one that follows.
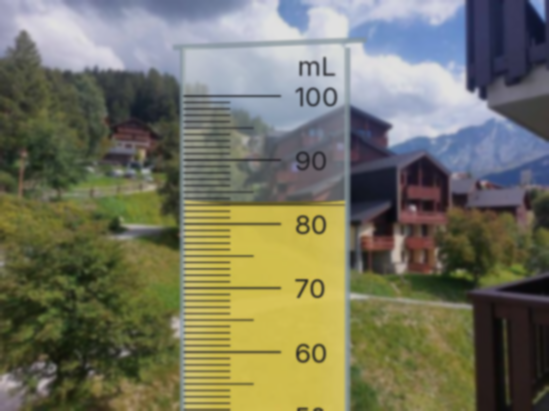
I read 83; mL
